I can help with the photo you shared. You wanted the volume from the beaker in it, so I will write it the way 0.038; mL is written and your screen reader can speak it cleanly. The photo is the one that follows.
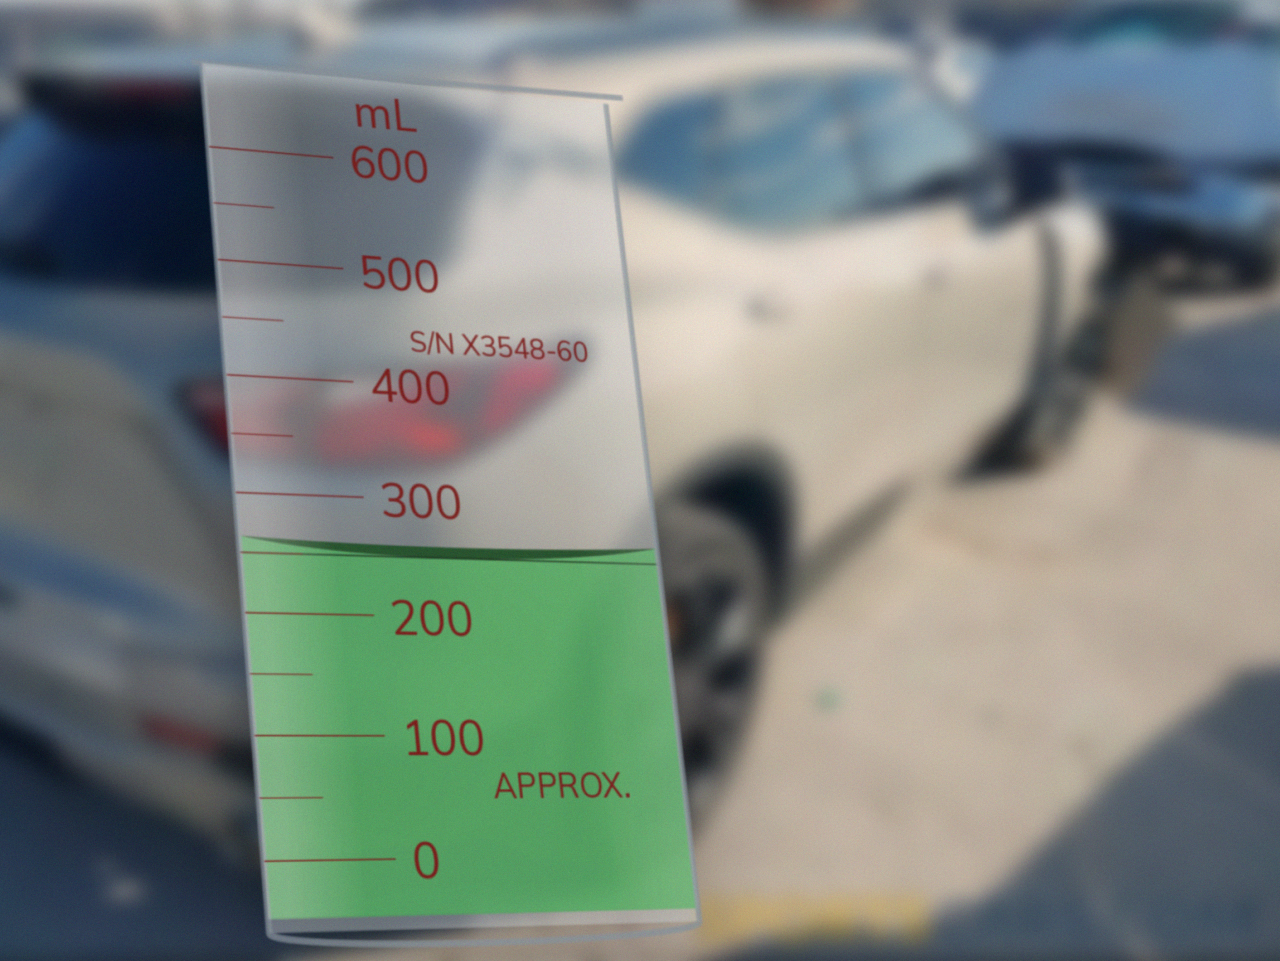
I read 250; mL
